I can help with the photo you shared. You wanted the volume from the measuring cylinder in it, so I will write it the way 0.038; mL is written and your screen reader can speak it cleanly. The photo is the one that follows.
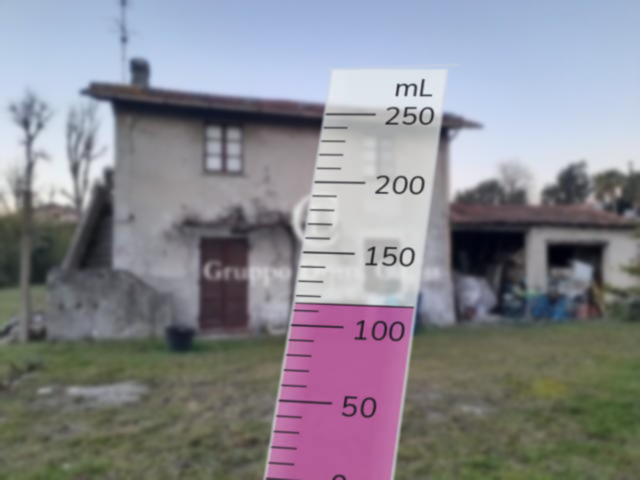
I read 115; mL
